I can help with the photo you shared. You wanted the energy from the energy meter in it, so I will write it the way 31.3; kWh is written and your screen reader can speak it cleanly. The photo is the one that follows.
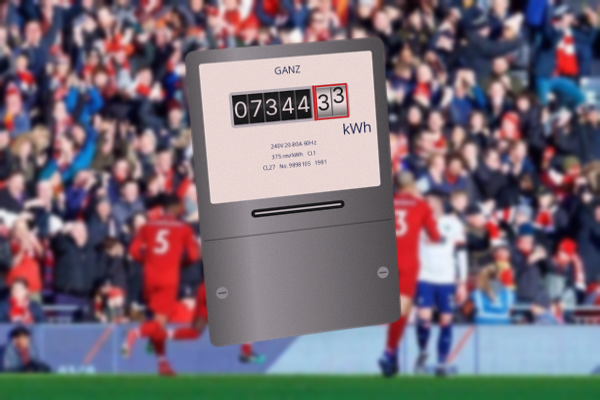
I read 7344.33; kWh
